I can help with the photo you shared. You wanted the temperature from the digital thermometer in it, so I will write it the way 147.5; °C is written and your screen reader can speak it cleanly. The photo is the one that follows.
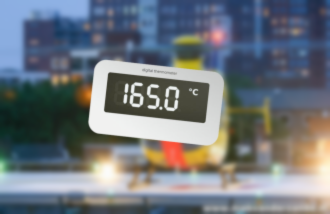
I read 165.0; °C
